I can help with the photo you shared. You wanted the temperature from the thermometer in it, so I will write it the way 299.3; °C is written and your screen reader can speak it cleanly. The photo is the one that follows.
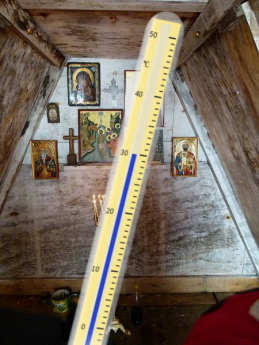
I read 30; °C
